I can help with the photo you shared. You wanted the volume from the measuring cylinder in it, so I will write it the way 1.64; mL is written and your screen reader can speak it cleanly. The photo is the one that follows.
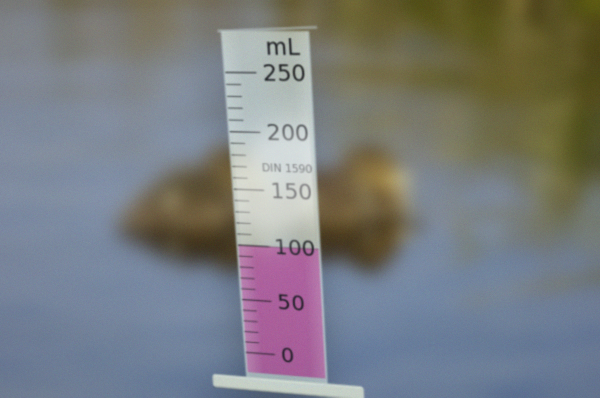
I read 100; mL
